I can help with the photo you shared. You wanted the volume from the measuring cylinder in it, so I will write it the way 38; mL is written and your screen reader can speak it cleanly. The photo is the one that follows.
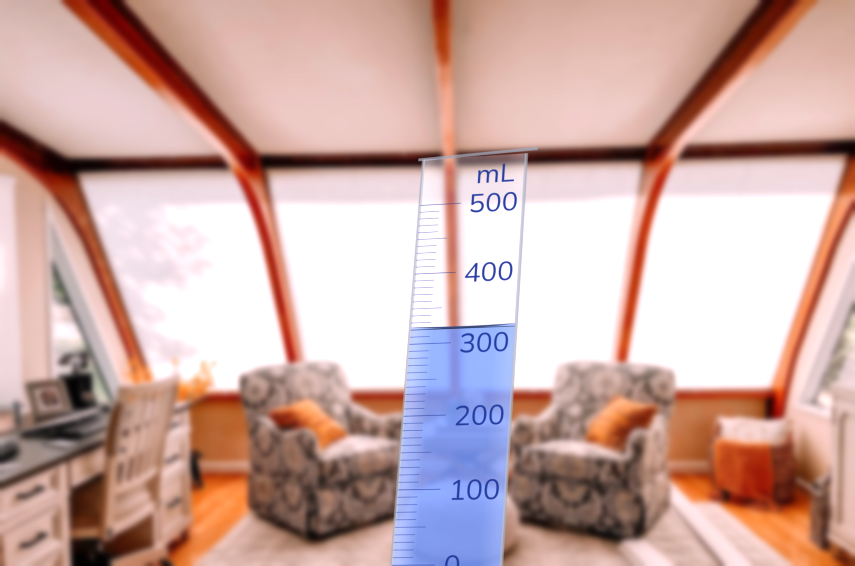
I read 320; mL
